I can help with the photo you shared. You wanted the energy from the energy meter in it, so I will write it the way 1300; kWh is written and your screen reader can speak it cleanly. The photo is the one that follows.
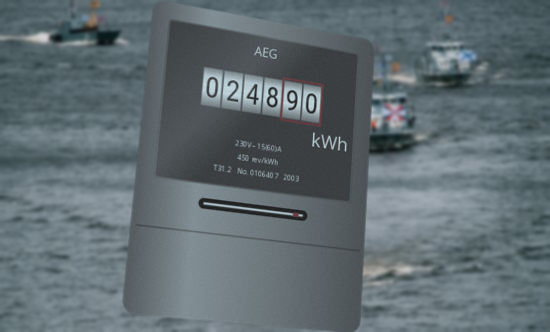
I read 248.90; kWh
